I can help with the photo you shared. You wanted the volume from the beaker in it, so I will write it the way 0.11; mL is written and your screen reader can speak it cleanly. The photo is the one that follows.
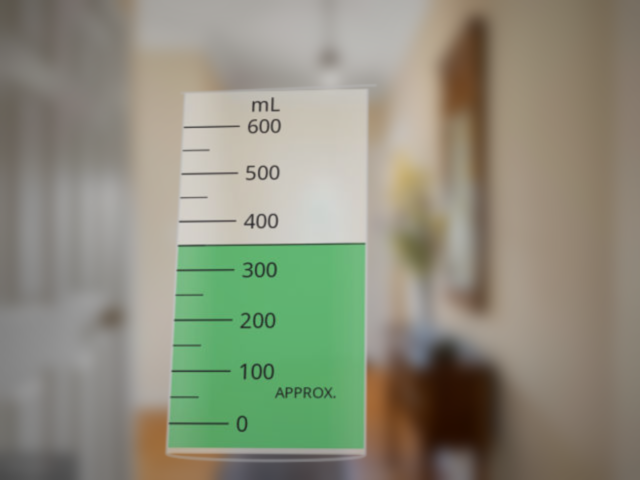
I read 350; mL
